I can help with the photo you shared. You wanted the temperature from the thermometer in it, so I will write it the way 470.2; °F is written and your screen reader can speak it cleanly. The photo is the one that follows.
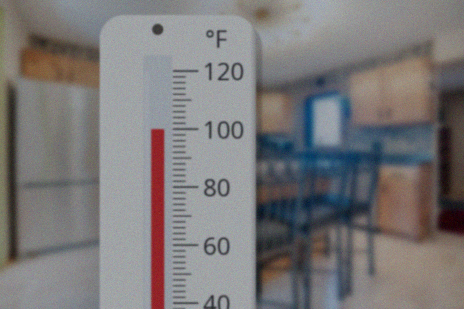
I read 100; °F
